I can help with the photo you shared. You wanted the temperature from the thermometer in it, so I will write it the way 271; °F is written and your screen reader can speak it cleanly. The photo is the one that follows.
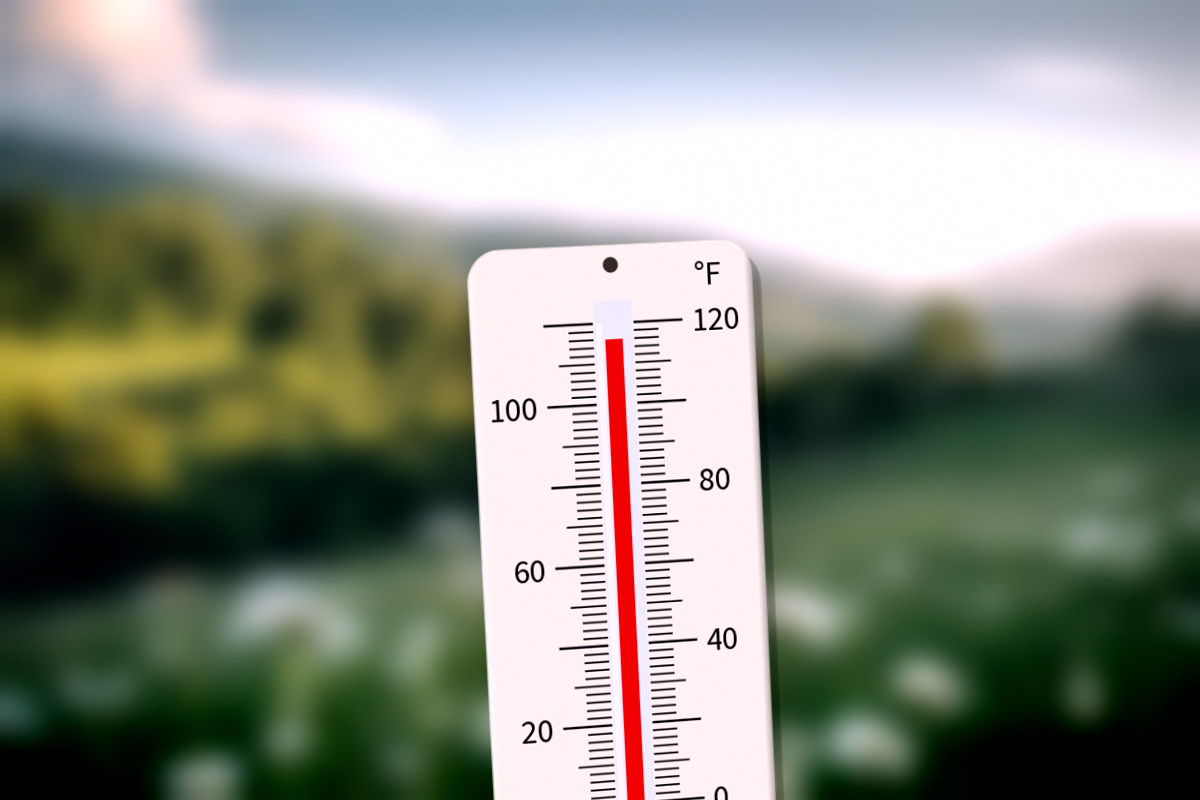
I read 116; °F
